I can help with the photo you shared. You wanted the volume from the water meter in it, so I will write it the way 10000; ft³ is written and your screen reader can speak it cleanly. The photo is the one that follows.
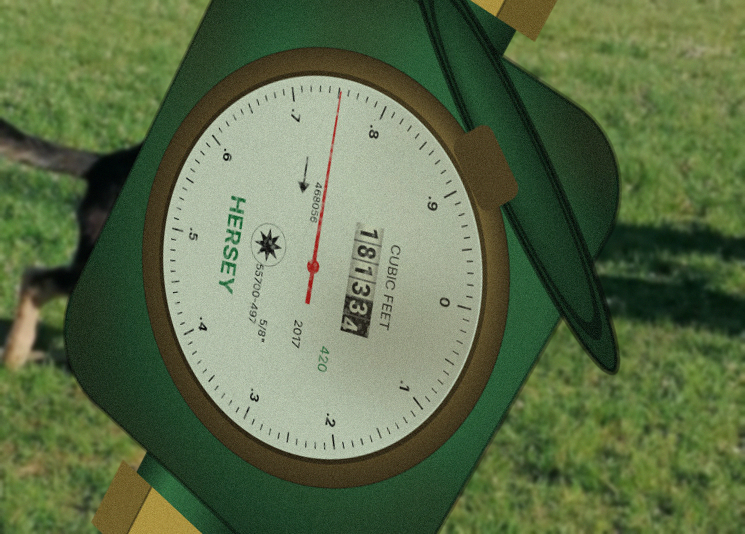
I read 181333.75; ft³
